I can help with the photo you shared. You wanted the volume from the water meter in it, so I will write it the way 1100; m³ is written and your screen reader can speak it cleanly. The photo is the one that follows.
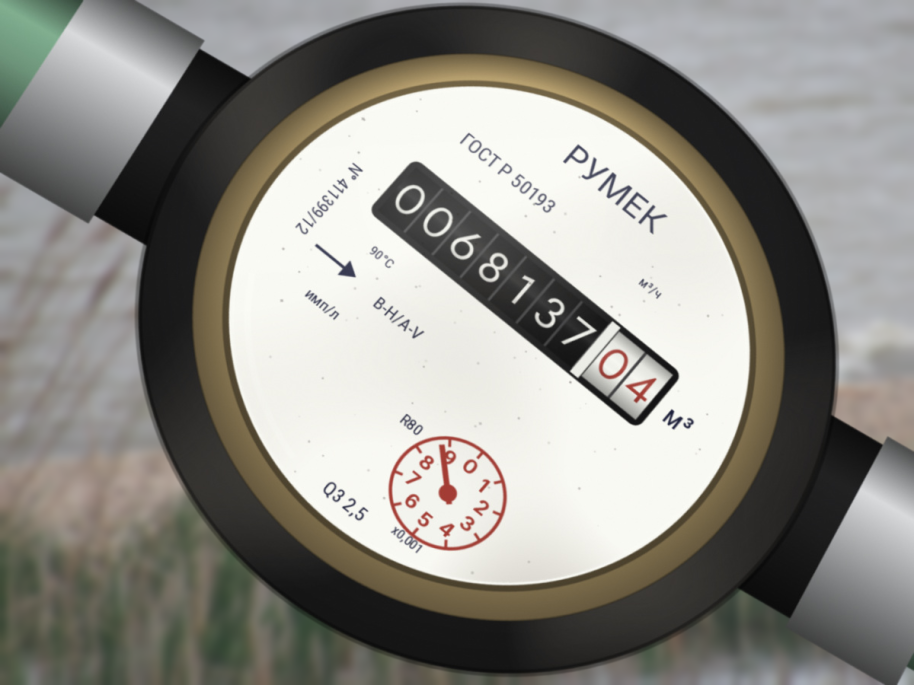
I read 68137.048; m³
